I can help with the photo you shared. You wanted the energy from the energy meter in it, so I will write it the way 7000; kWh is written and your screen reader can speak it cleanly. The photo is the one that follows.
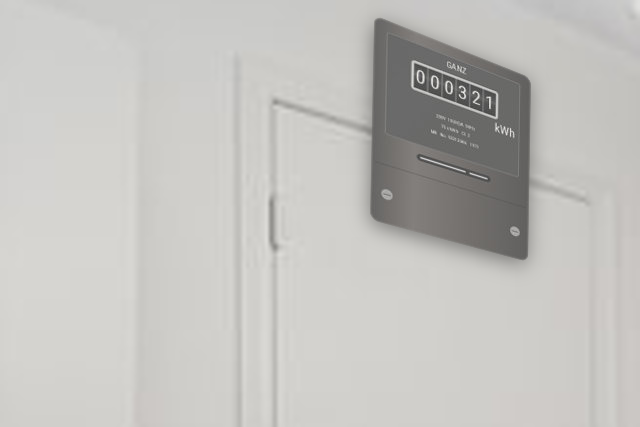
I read 321; kWh
